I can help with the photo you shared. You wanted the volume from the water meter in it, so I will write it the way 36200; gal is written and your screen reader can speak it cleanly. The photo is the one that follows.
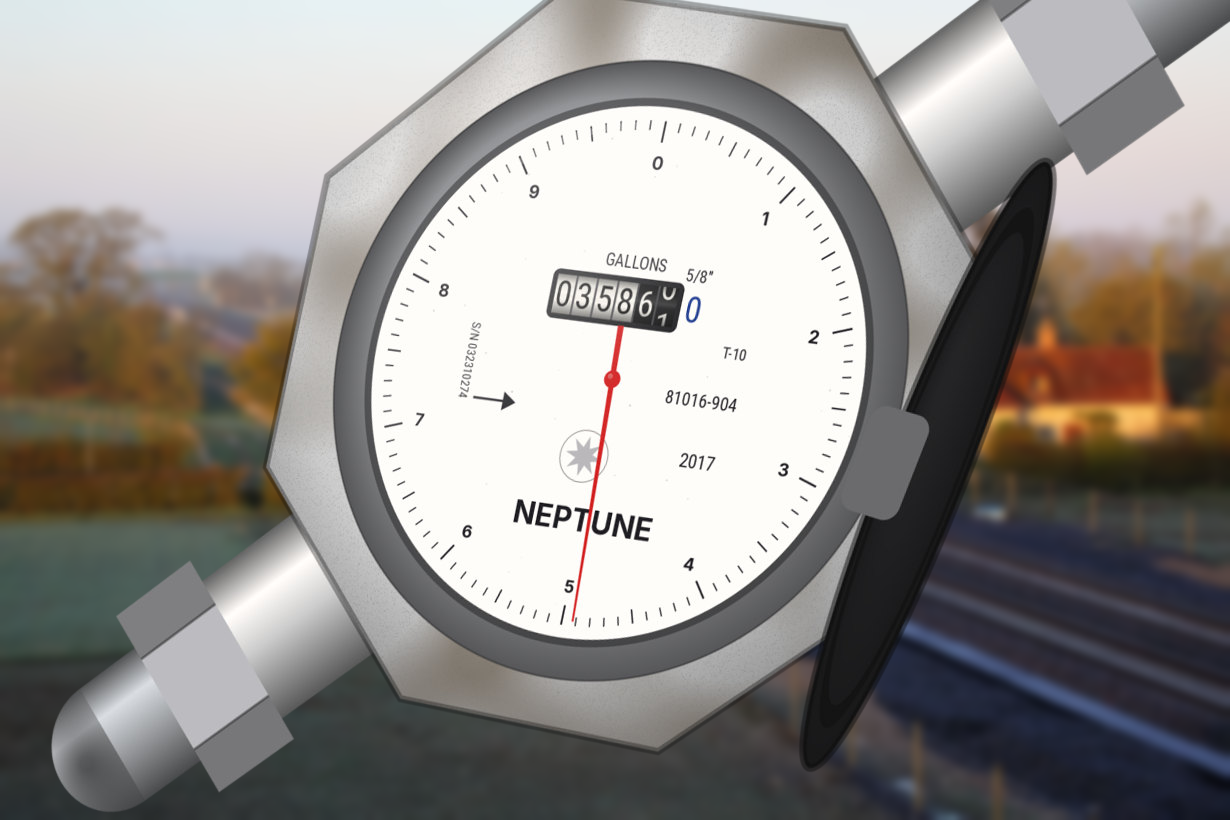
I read 358604.9; gal
